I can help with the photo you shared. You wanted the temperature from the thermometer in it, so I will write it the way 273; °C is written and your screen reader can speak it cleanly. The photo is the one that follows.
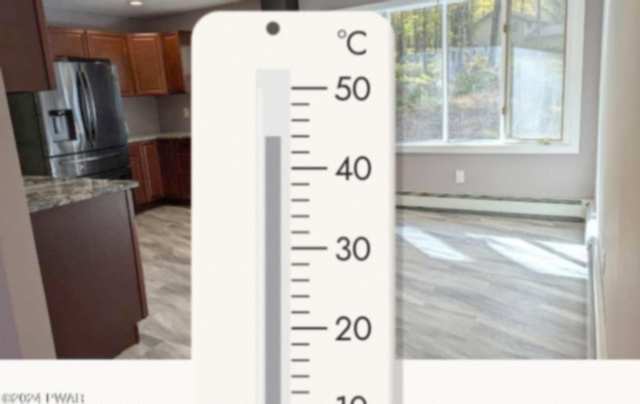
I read 44; °C
